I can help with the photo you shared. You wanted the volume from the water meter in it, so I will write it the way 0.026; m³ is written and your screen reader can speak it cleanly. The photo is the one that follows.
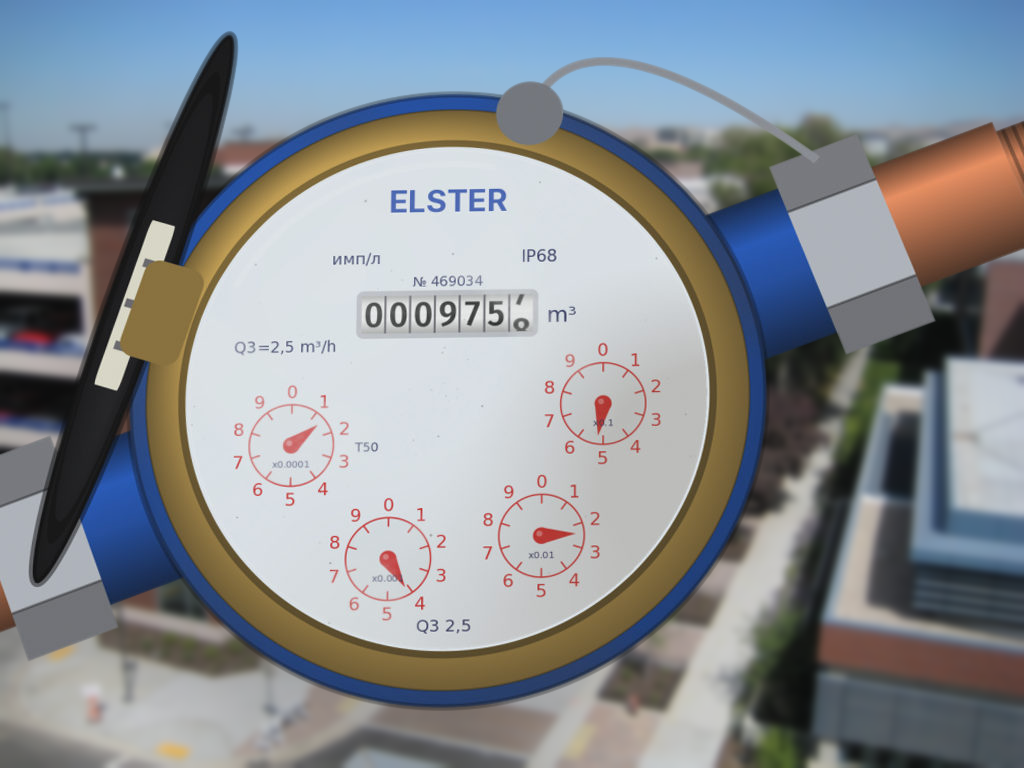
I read 9757.5241; m³
